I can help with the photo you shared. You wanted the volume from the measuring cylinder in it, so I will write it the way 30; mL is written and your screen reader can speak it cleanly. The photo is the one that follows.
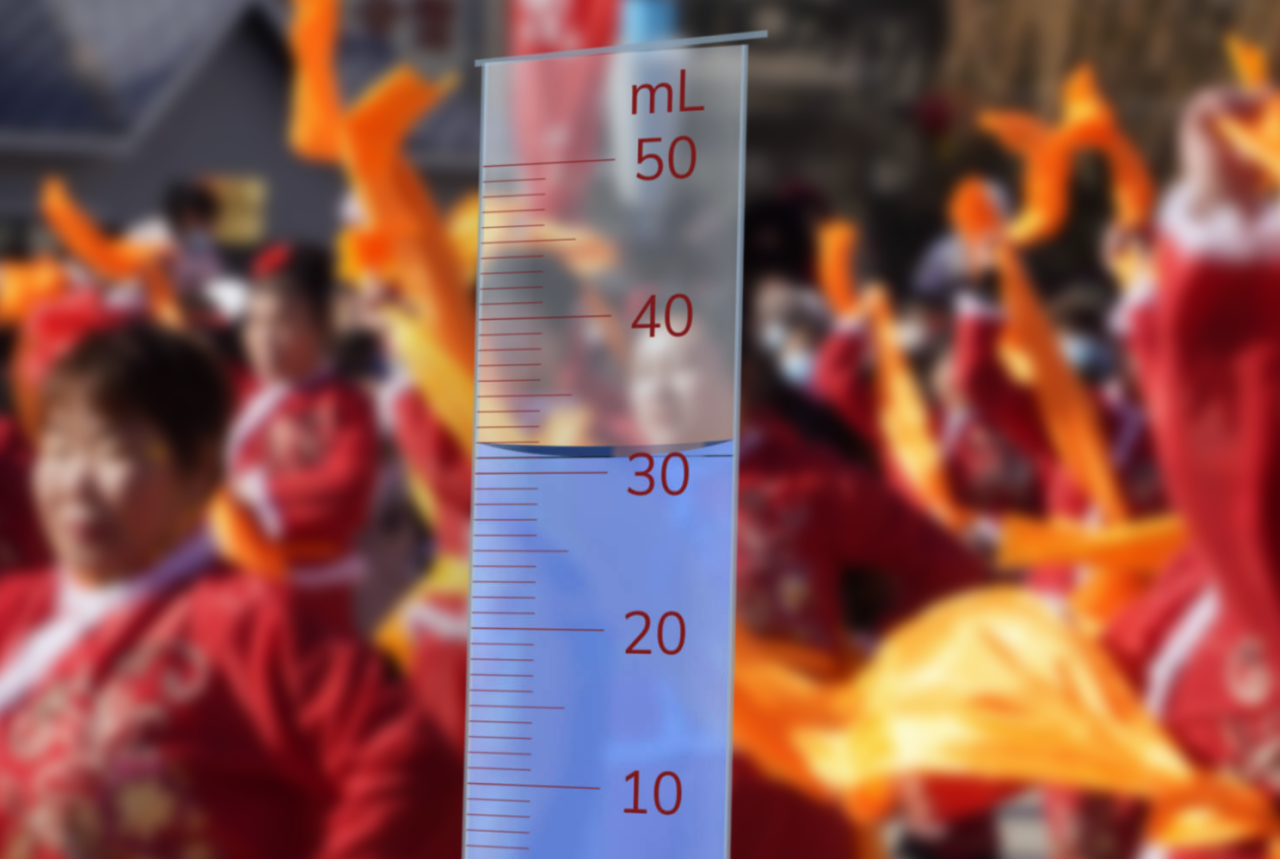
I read 31; mL
